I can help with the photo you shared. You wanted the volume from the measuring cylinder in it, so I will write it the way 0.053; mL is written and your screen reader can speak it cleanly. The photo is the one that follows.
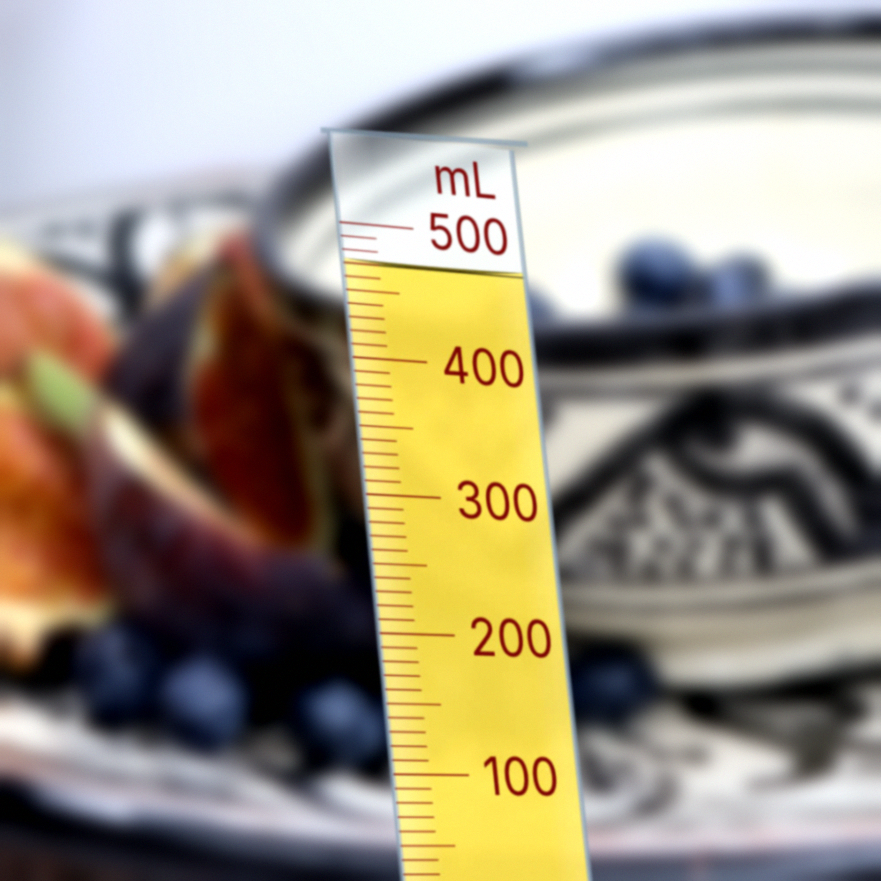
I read 470; mL
